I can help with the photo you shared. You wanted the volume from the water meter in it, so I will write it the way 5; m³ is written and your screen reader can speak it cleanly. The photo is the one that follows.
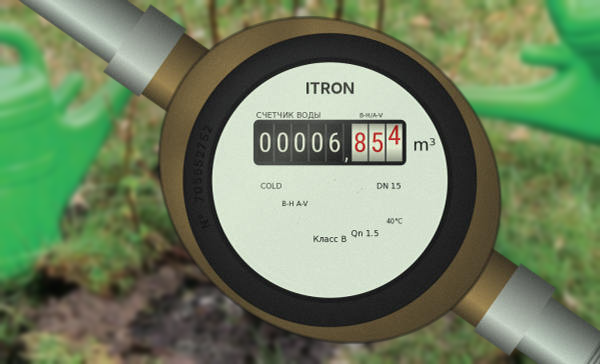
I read 6.854; m³
